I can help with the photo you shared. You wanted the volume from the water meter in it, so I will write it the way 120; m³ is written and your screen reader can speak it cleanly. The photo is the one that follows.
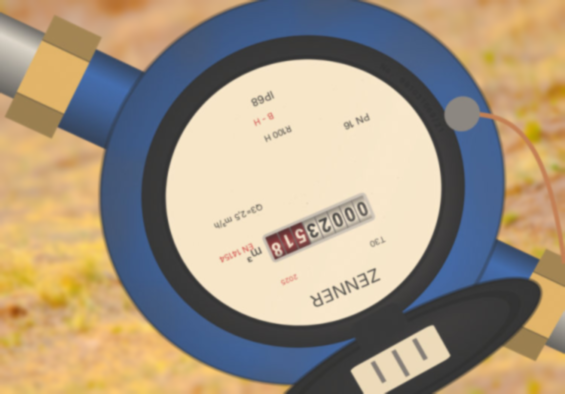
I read 23.518; m³
